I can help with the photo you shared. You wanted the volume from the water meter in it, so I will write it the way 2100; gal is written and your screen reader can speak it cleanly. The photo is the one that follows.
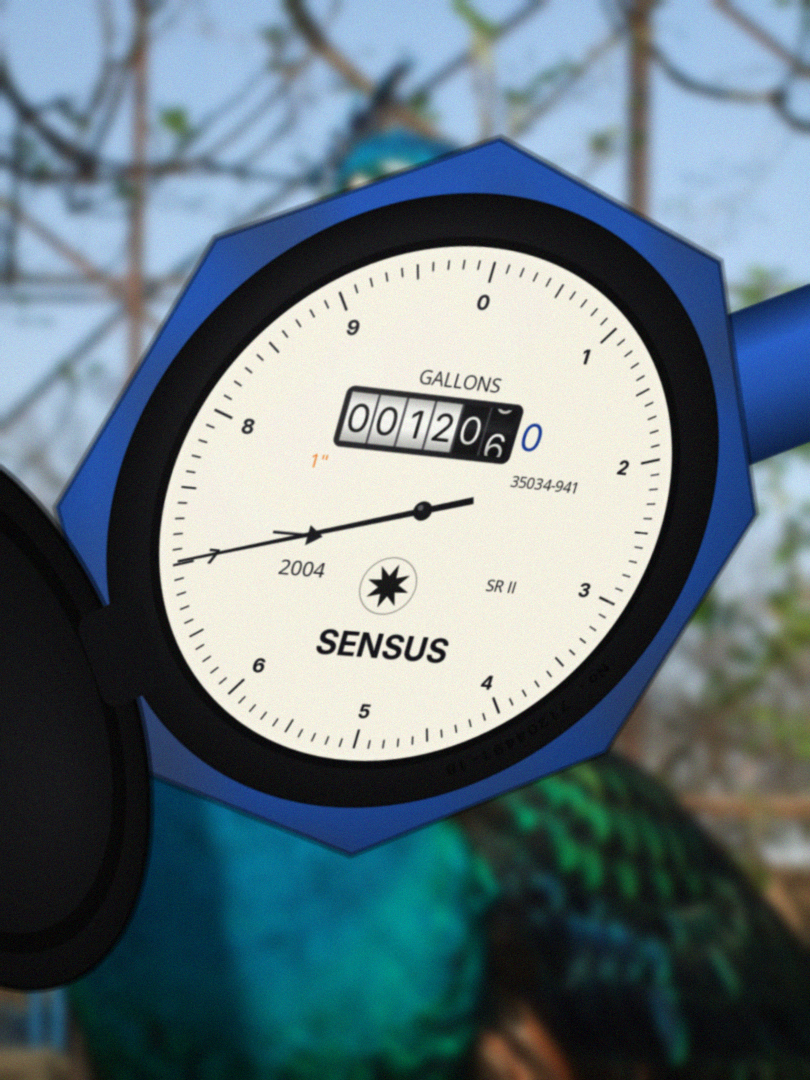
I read 12057.0; gal
